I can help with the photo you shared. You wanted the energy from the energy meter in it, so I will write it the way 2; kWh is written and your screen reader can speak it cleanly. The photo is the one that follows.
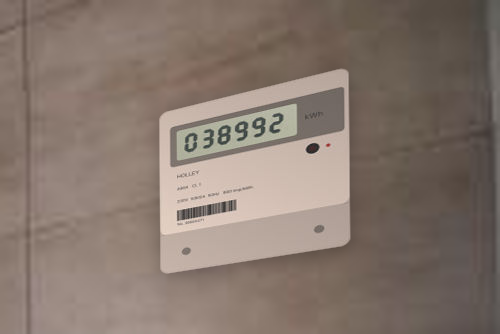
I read 38992; kWh
